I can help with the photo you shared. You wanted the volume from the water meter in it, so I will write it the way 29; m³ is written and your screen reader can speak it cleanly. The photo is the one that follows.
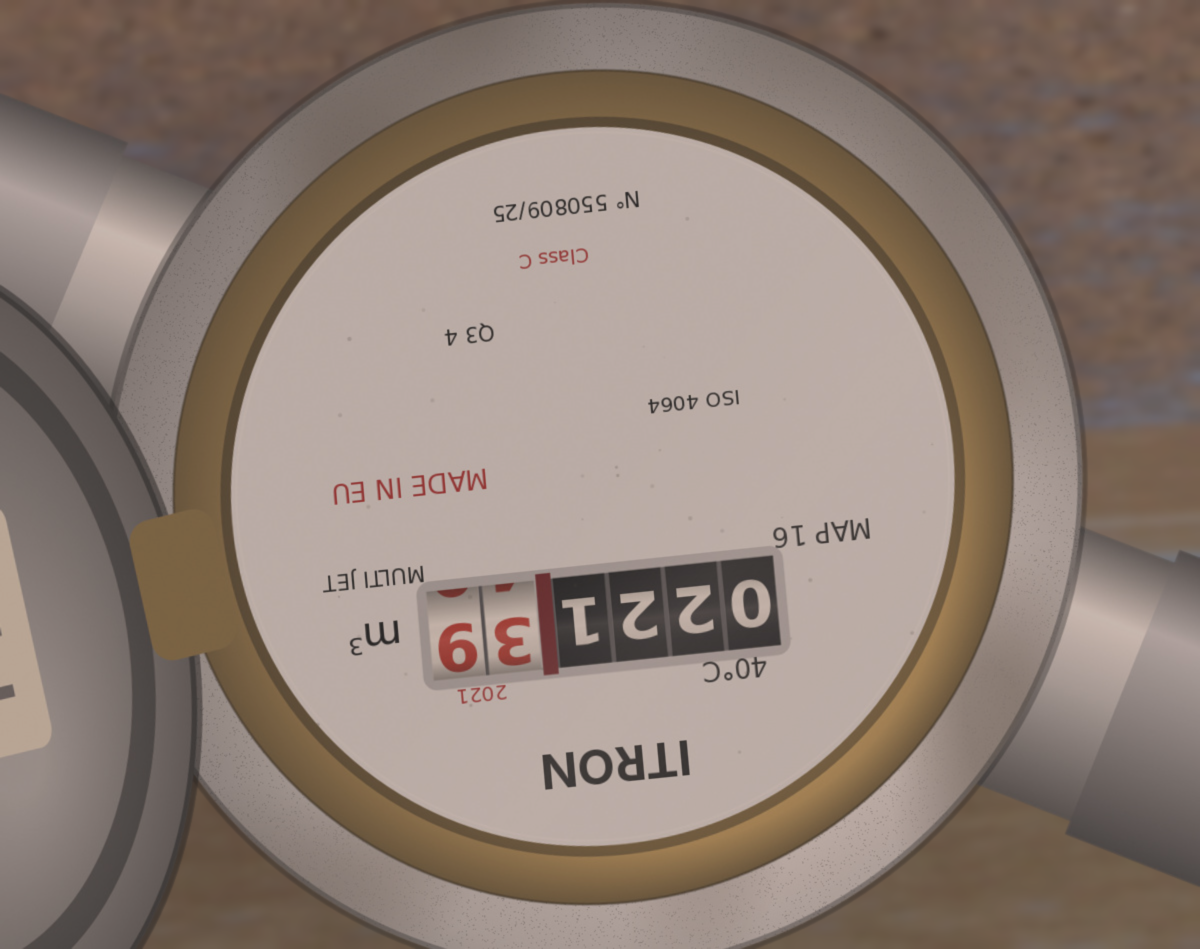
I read 221.39; m³
